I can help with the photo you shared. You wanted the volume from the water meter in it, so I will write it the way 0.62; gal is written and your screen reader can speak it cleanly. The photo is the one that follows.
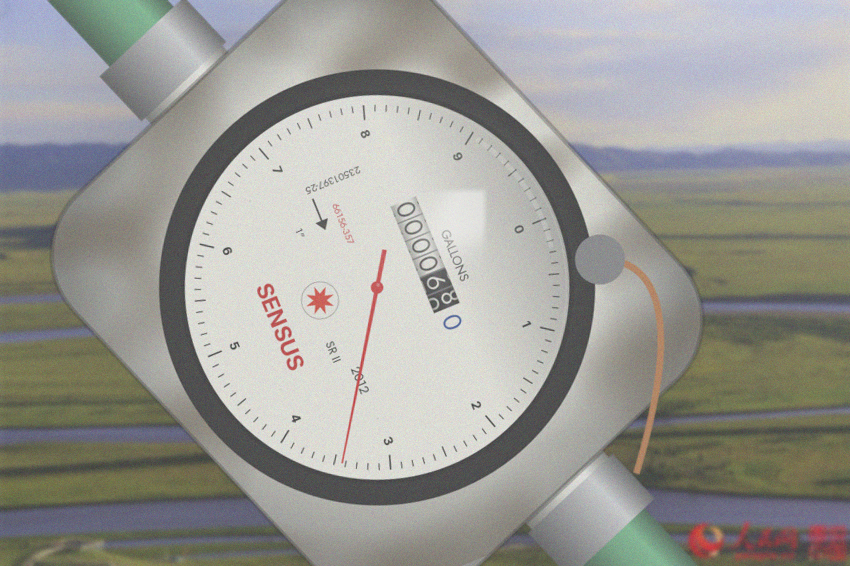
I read 683.4; gal
